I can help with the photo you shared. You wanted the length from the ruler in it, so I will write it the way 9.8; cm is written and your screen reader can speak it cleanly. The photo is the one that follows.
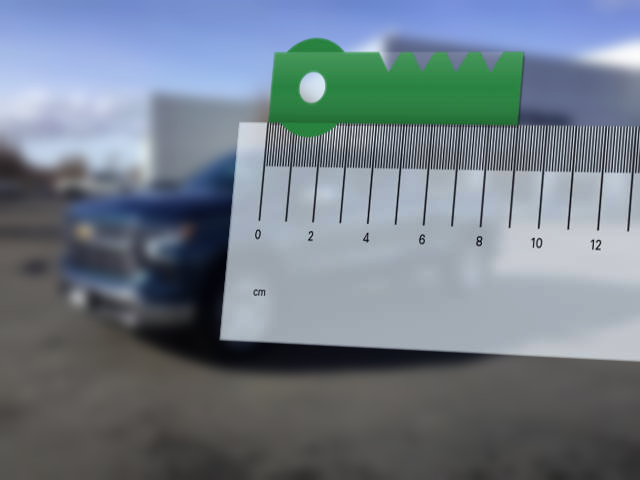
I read 9; cm
